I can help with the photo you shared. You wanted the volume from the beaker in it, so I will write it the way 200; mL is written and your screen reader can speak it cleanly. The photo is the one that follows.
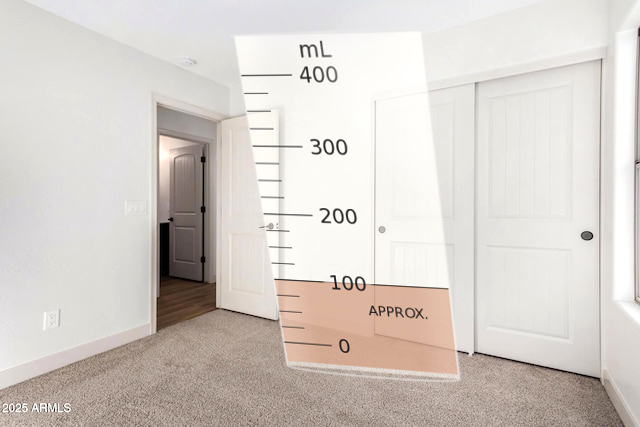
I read 100; mL
